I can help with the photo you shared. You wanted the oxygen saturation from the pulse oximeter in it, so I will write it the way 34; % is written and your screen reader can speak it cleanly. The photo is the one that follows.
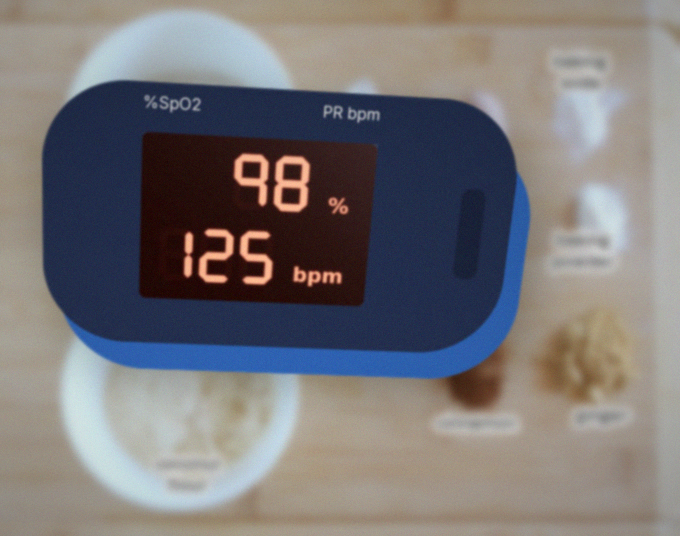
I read 98; %
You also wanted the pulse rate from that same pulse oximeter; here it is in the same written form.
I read 125; bpm
